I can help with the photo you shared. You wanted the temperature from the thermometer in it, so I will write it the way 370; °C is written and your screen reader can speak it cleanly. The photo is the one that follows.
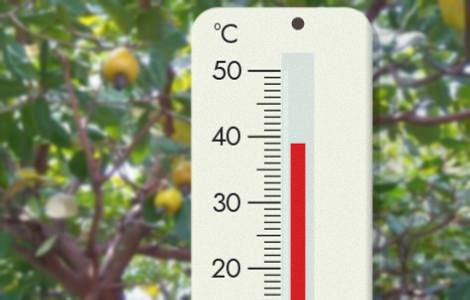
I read 39; °C
